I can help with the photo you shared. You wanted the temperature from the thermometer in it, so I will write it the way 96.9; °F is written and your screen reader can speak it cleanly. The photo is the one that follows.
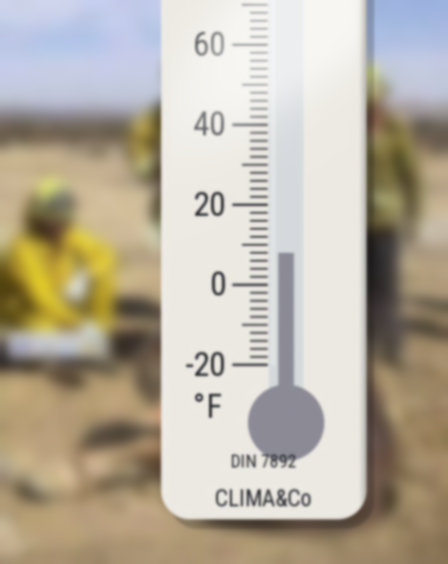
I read 8; °F
